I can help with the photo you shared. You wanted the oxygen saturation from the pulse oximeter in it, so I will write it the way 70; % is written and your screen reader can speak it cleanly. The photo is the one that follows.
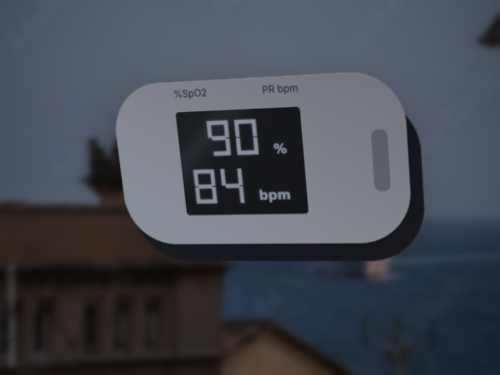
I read 90; %
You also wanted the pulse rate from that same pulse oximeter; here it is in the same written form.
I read 84; bpm
